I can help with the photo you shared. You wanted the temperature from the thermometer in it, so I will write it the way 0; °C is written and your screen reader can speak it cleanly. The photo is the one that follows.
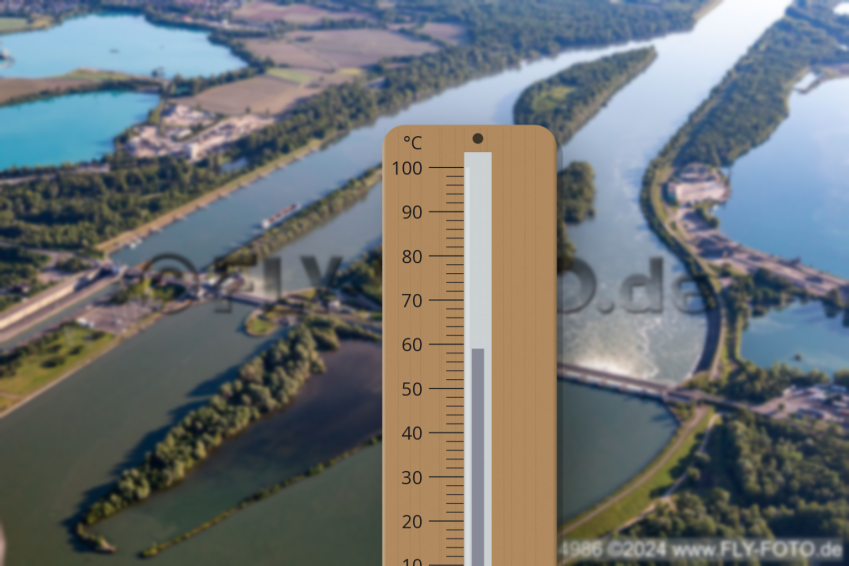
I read 59; °C
